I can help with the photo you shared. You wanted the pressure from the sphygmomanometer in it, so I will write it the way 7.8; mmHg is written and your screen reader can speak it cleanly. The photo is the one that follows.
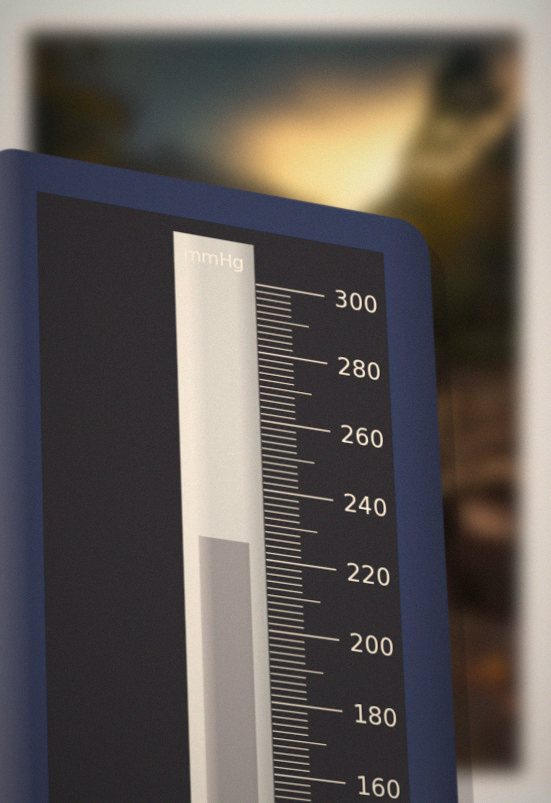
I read 224; mmHg
